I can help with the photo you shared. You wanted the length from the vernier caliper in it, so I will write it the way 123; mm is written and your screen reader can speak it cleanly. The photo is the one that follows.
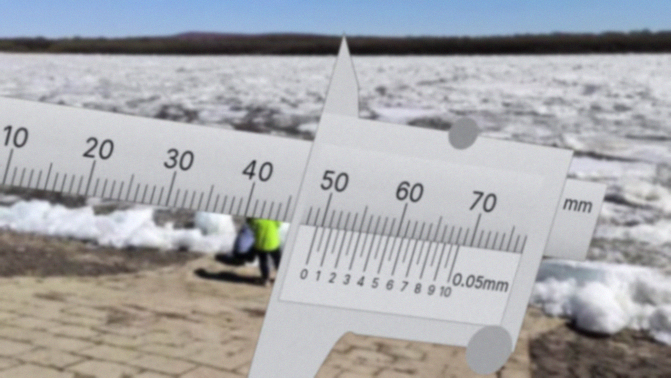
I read 49.4; mm
